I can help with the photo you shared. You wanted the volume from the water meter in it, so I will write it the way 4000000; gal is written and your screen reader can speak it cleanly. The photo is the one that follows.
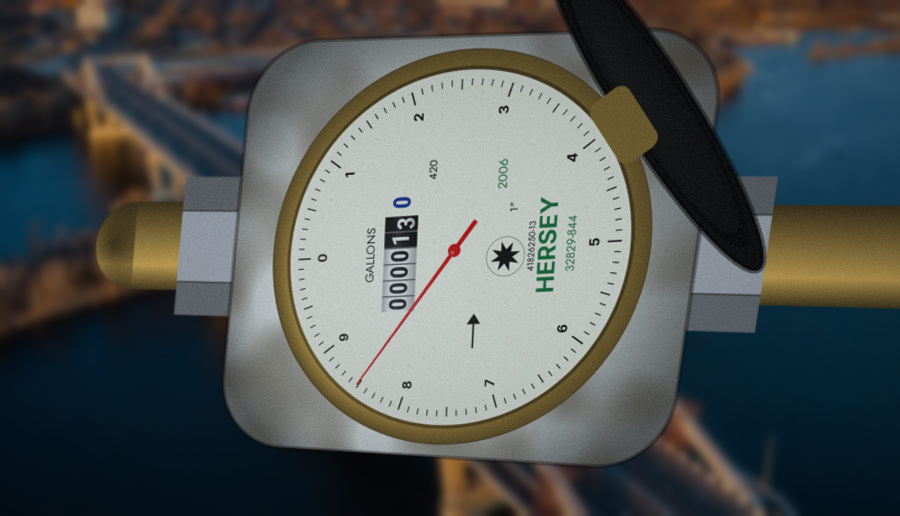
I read 128.5; gal
